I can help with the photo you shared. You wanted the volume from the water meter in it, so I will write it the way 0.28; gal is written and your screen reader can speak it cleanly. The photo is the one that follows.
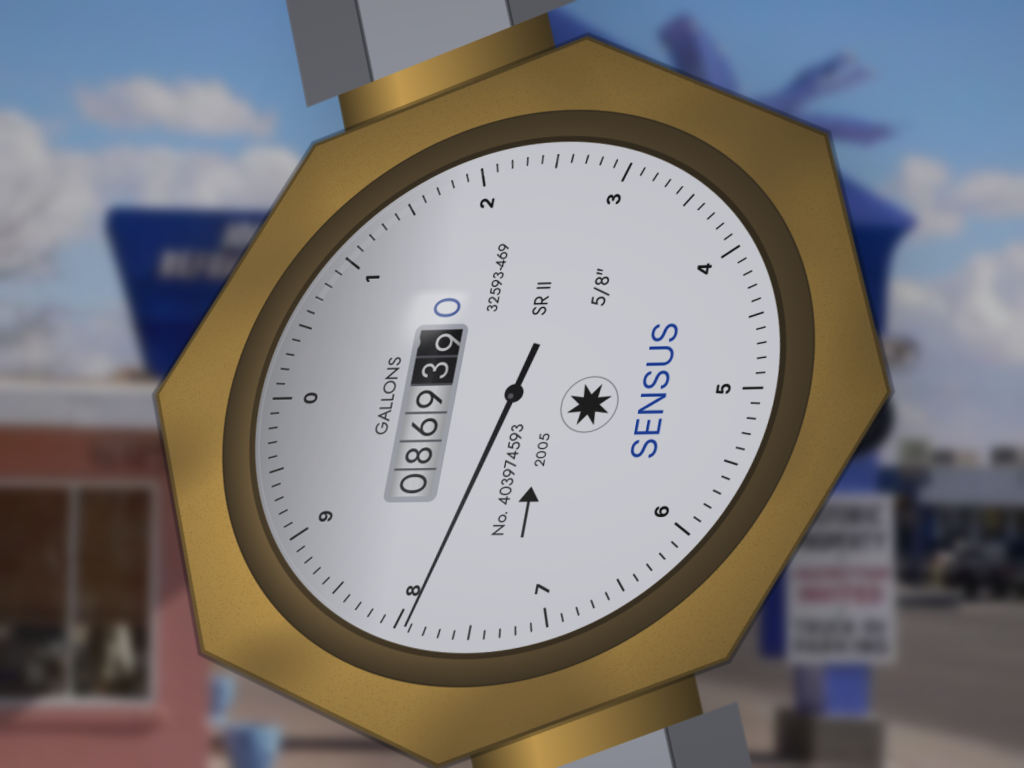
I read 869387.9; gal
